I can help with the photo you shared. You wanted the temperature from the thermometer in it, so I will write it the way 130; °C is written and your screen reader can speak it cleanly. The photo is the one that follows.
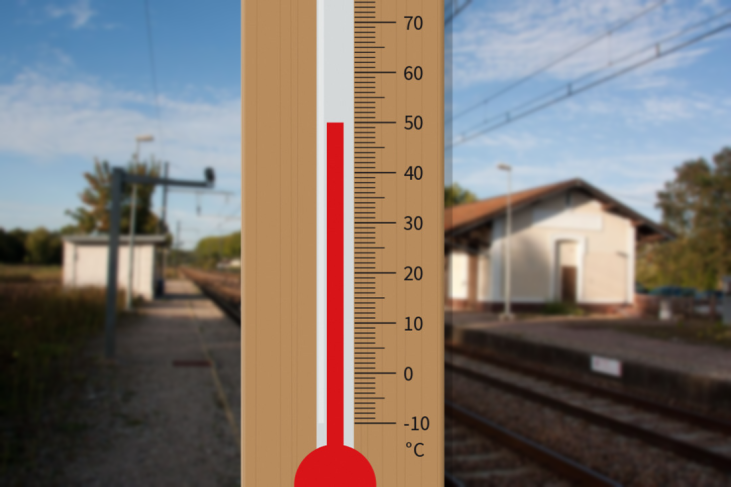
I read 50; °C
